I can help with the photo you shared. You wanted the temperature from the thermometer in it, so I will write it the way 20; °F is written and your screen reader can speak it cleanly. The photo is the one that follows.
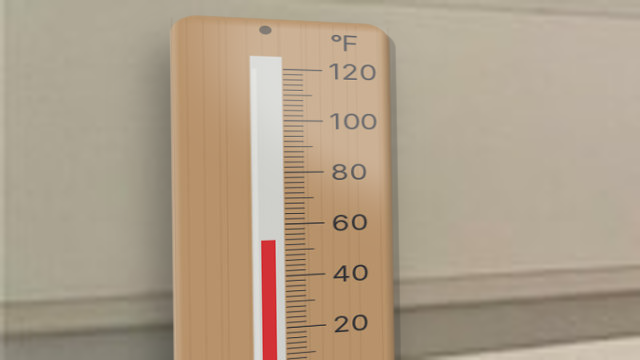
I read 54; °F
